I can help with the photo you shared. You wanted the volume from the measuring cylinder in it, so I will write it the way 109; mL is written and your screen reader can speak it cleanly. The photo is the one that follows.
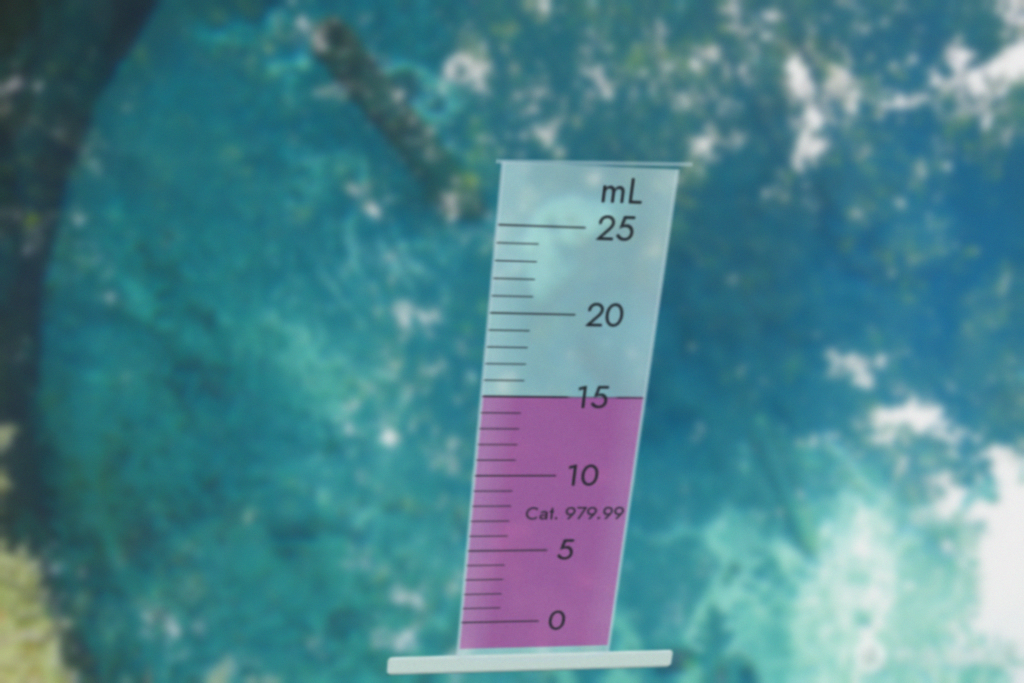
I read 15; mL
